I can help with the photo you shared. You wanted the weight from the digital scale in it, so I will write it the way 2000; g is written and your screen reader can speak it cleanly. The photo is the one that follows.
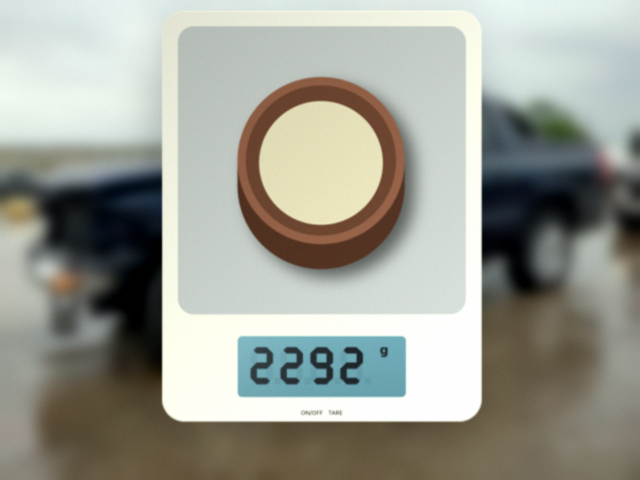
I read 2292; g
